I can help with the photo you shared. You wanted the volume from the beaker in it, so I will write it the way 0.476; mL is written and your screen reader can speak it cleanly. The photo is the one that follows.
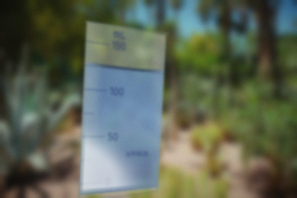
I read 125; mL
